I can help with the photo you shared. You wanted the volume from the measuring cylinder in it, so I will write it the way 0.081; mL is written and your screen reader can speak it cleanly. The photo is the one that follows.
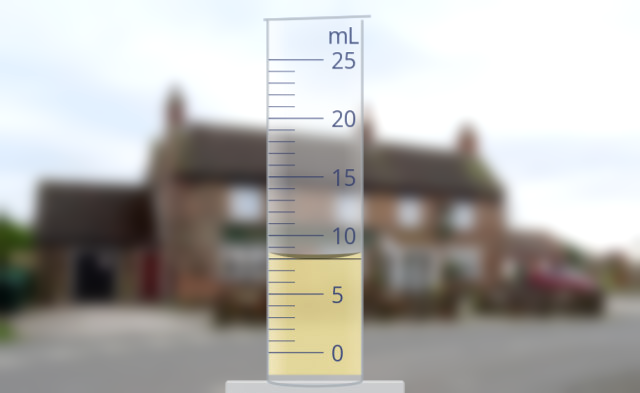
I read 8; mL
